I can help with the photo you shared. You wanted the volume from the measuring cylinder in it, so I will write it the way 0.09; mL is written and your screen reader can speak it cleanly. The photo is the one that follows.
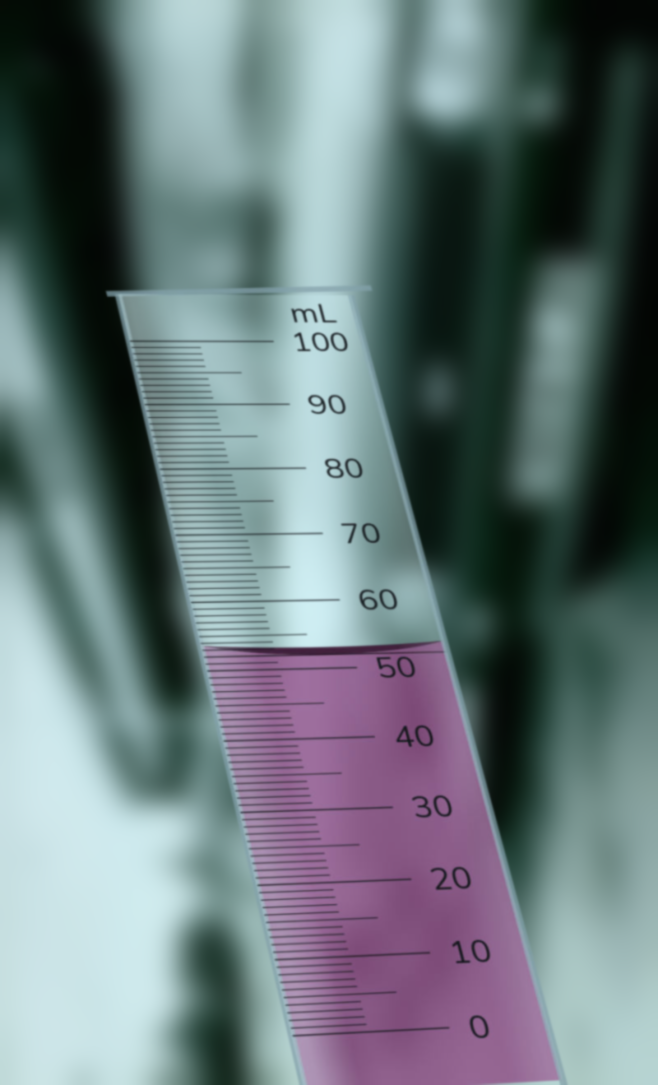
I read 52; mL
